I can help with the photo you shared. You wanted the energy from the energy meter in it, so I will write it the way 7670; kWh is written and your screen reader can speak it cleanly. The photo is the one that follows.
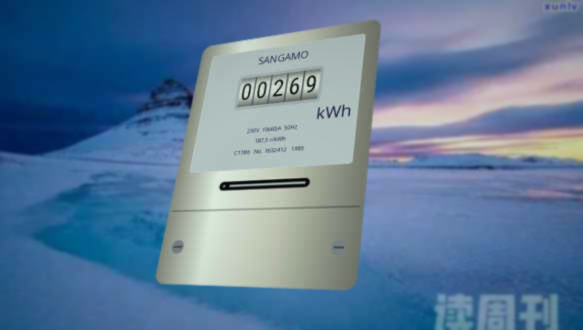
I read 269; kWh
